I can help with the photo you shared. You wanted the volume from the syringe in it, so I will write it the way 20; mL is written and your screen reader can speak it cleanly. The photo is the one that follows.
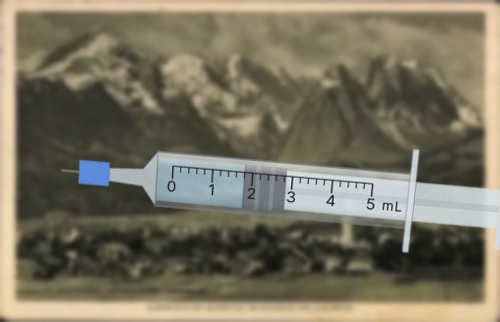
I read 1.8; mL
